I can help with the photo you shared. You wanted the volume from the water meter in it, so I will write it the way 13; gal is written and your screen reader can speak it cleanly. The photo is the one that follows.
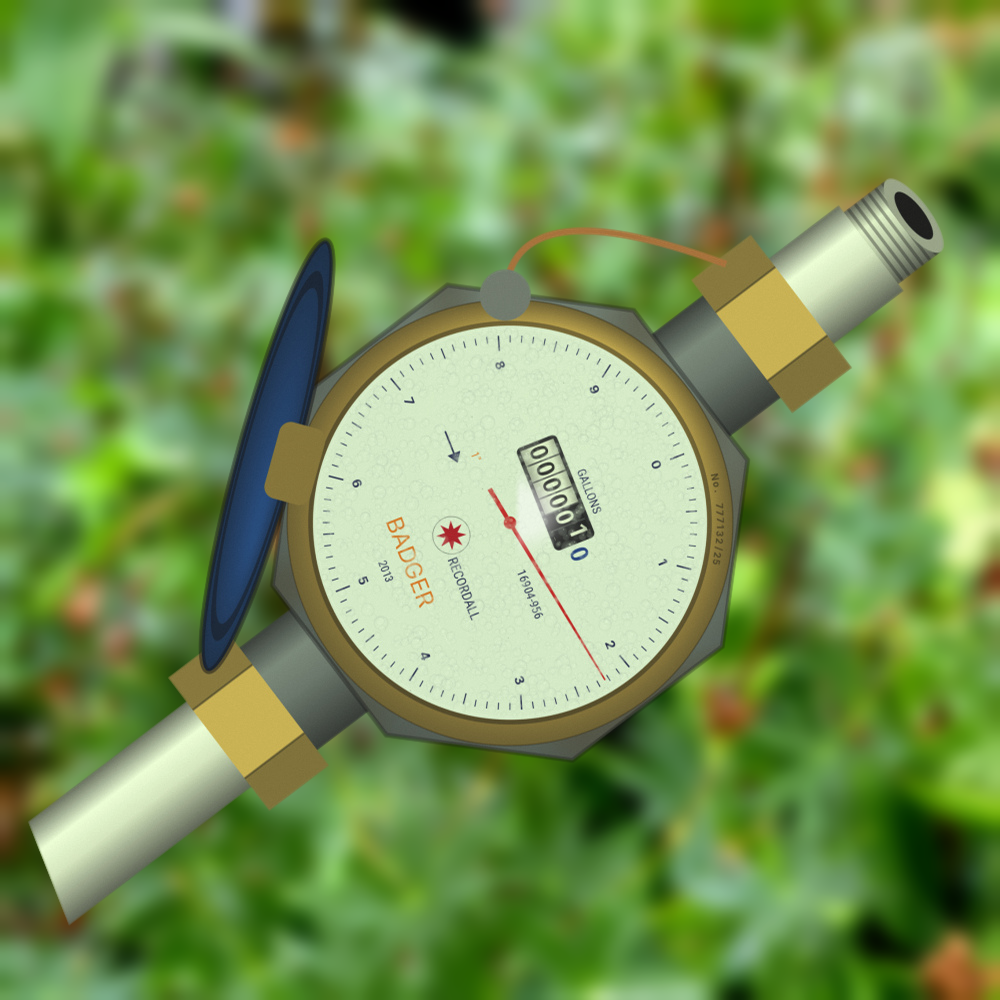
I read 12.2; gal
